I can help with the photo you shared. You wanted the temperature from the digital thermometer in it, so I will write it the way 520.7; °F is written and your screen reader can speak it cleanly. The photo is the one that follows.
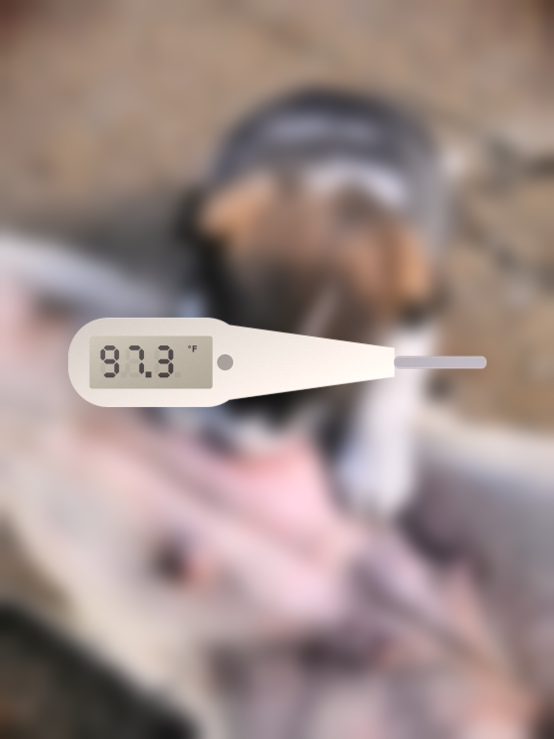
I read 97.3; °F
